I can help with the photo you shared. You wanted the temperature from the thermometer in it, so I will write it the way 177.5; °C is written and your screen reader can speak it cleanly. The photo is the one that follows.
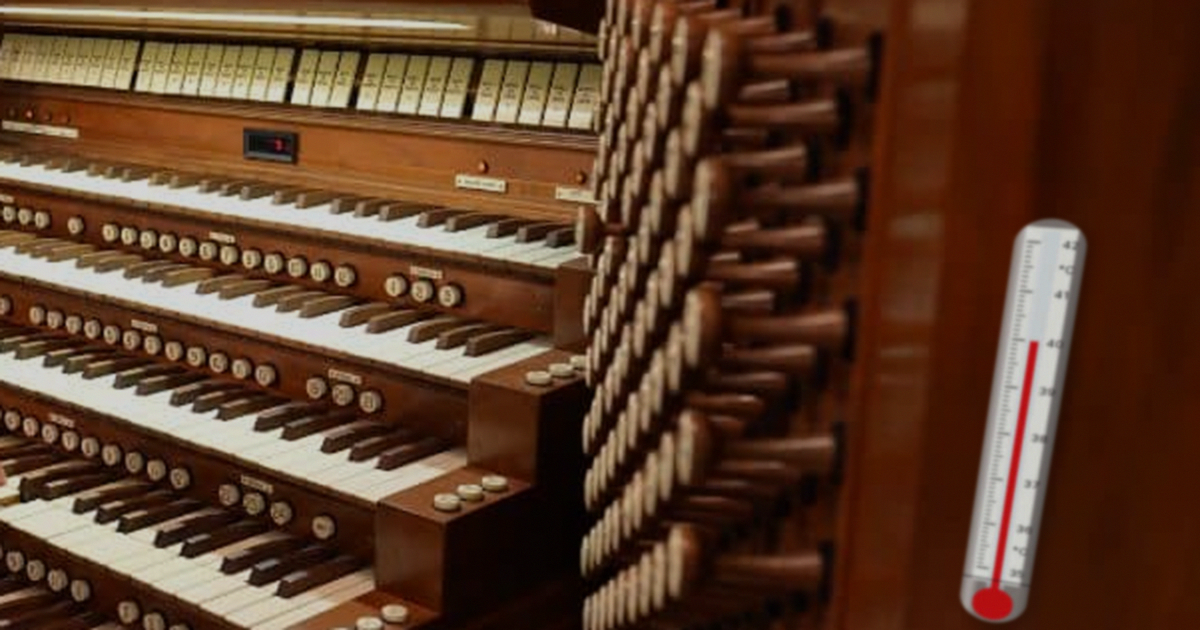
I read 40; °C
